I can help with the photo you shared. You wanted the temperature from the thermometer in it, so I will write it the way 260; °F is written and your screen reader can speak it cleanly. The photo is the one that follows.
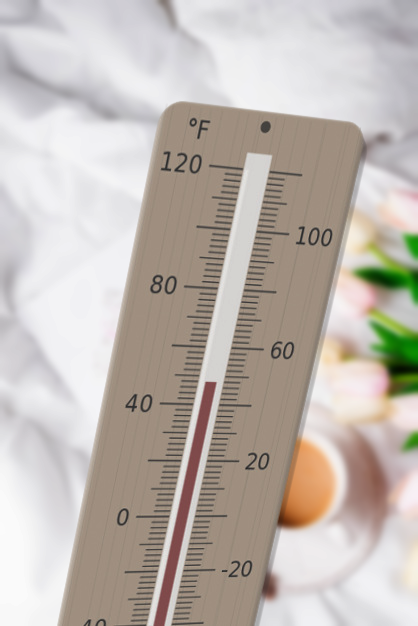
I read 48; °F
